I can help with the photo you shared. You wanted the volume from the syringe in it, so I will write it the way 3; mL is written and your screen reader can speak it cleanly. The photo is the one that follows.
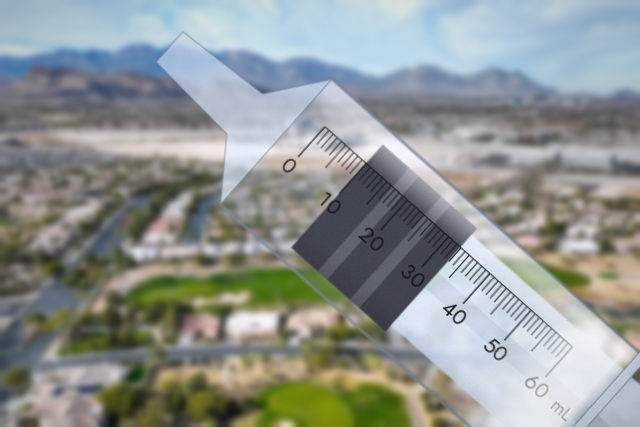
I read 10; mL
